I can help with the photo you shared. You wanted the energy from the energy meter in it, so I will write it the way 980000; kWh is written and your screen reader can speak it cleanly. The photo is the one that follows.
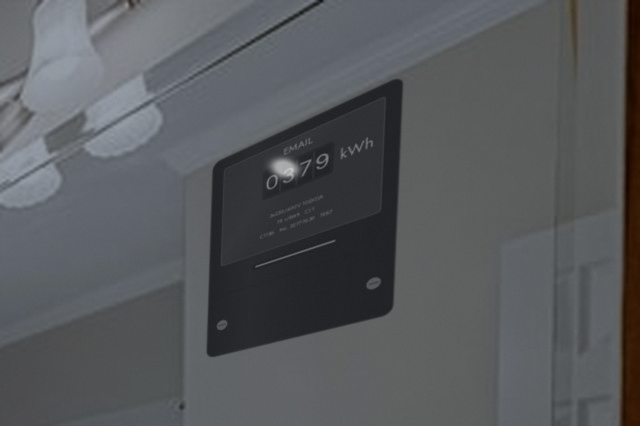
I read 379; kWh
